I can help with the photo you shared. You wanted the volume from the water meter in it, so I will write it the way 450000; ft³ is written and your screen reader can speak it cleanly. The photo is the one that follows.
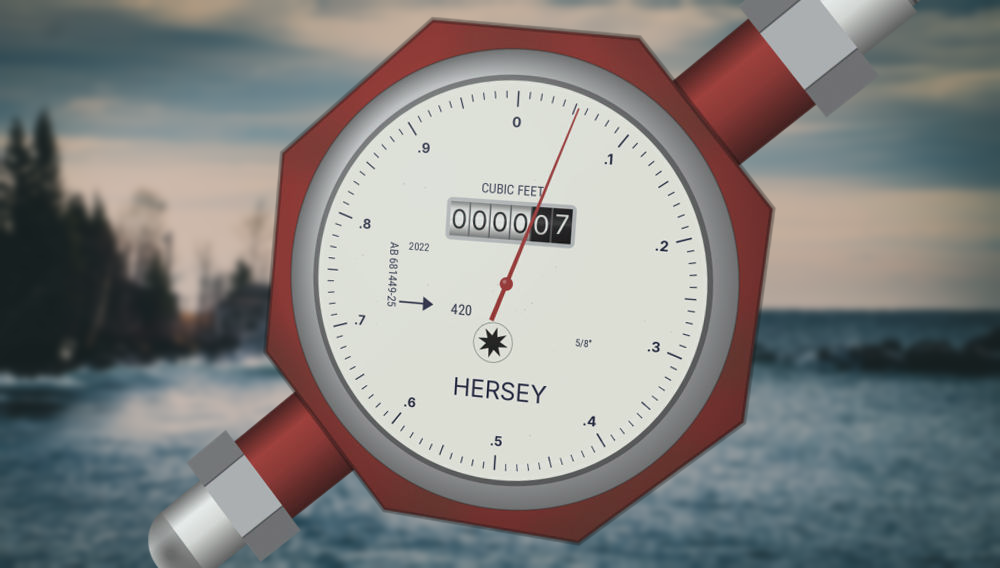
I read 7.05; ft³
